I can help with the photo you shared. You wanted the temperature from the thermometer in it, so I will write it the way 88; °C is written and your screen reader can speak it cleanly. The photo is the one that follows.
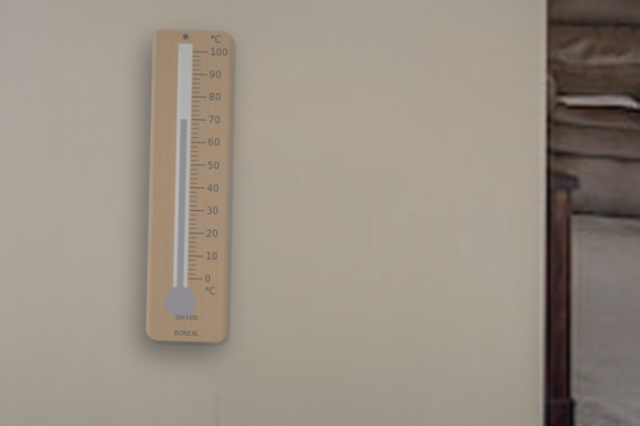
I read 70; °C
